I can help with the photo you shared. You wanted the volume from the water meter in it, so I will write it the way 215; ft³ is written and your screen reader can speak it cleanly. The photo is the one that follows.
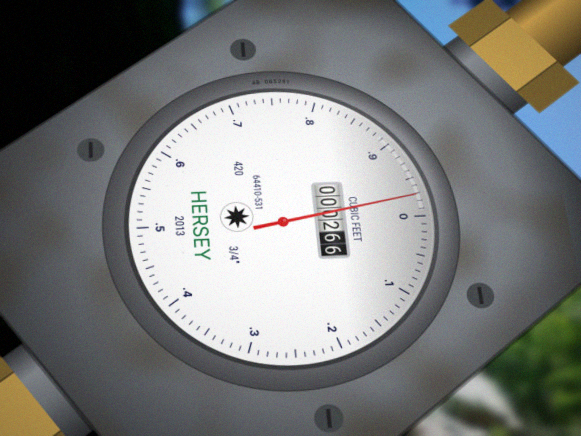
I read 265.97; ft³
